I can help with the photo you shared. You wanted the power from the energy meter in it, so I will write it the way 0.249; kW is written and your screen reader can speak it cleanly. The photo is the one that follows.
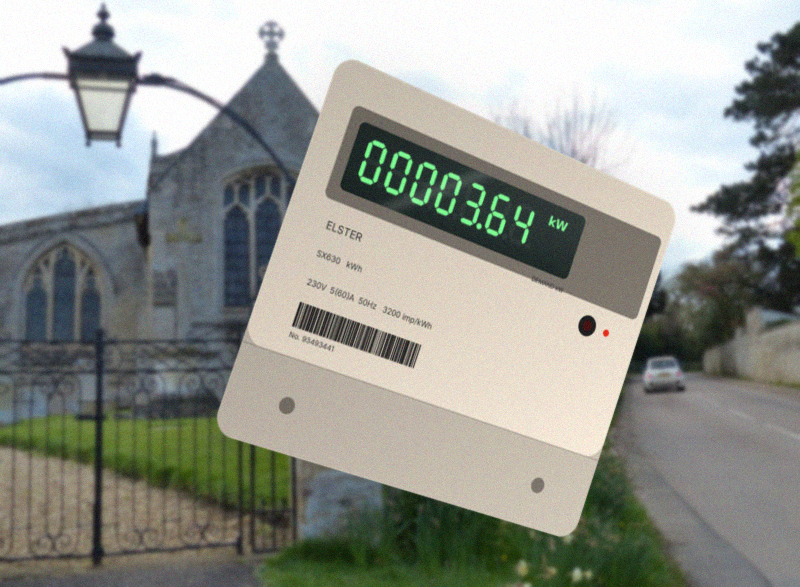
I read 3.64; kW
